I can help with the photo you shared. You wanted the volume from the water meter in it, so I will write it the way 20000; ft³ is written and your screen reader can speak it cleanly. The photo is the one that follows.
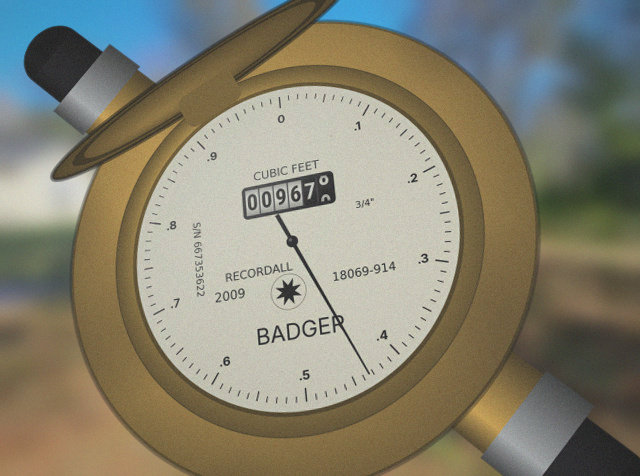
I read 9678.43; ft³
